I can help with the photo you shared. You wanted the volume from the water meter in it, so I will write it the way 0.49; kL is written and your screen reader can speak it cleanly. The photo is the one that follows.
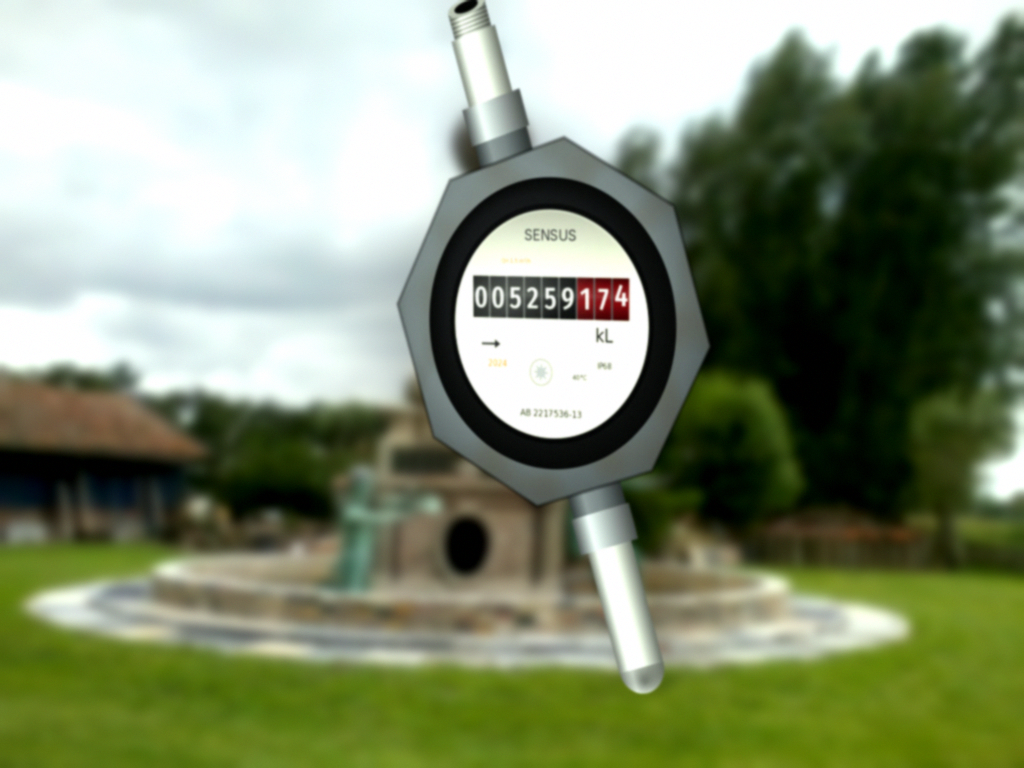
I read 5259.174; kL
